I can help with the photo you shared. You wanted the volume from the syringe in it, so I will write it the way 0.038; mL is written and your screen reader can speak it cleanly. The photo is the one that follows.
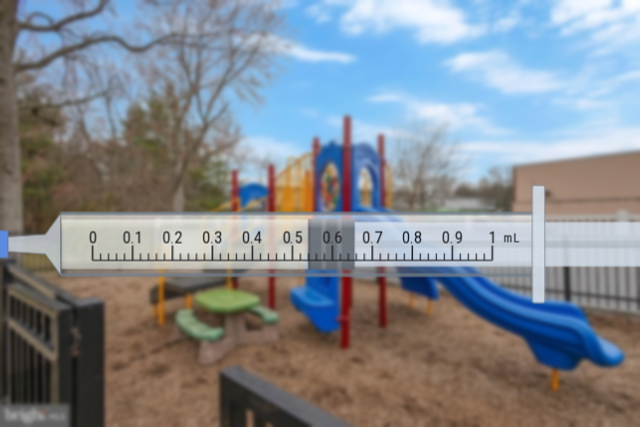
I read 0.54; mL
